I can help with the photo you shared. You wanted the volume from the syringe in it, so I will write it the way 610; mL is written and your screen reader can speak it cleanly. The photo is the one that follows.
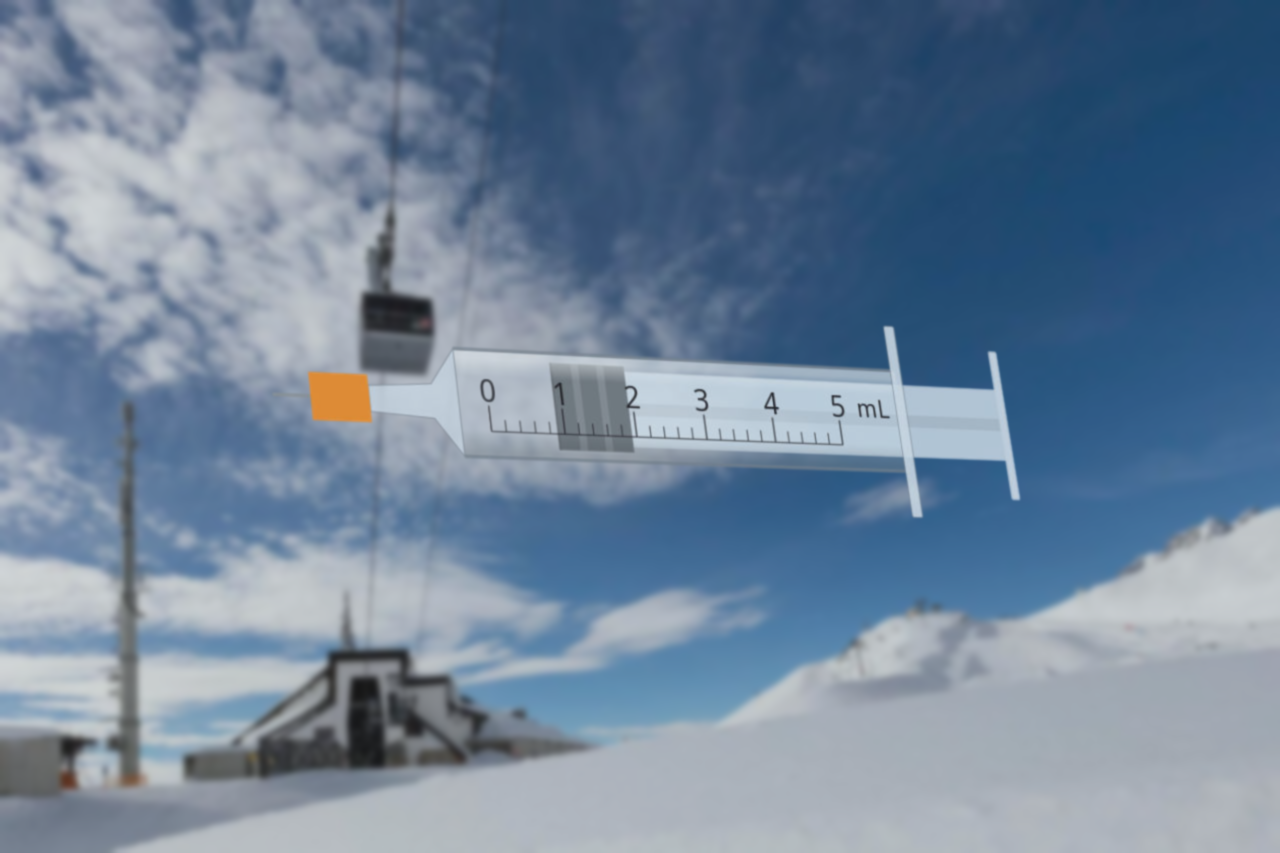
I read 0.9; mL
